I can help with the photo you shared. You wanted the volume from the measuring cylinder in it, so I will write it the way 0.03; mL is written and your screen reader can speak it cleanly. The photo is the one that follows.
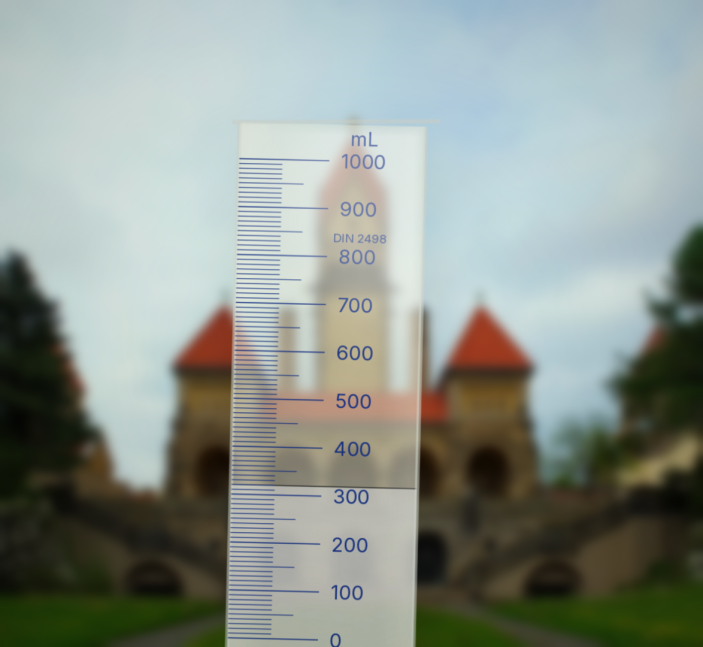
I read 320; mL
